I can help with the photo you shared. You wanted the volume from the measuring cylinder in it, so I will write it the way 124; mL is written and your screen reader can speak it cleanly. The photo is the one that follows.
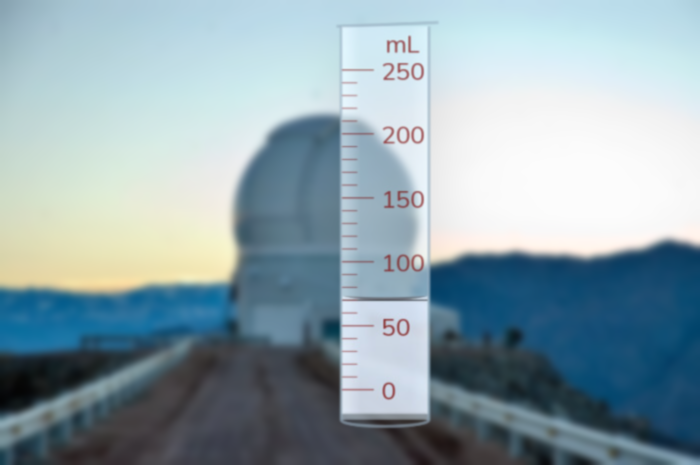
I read 70; mL
